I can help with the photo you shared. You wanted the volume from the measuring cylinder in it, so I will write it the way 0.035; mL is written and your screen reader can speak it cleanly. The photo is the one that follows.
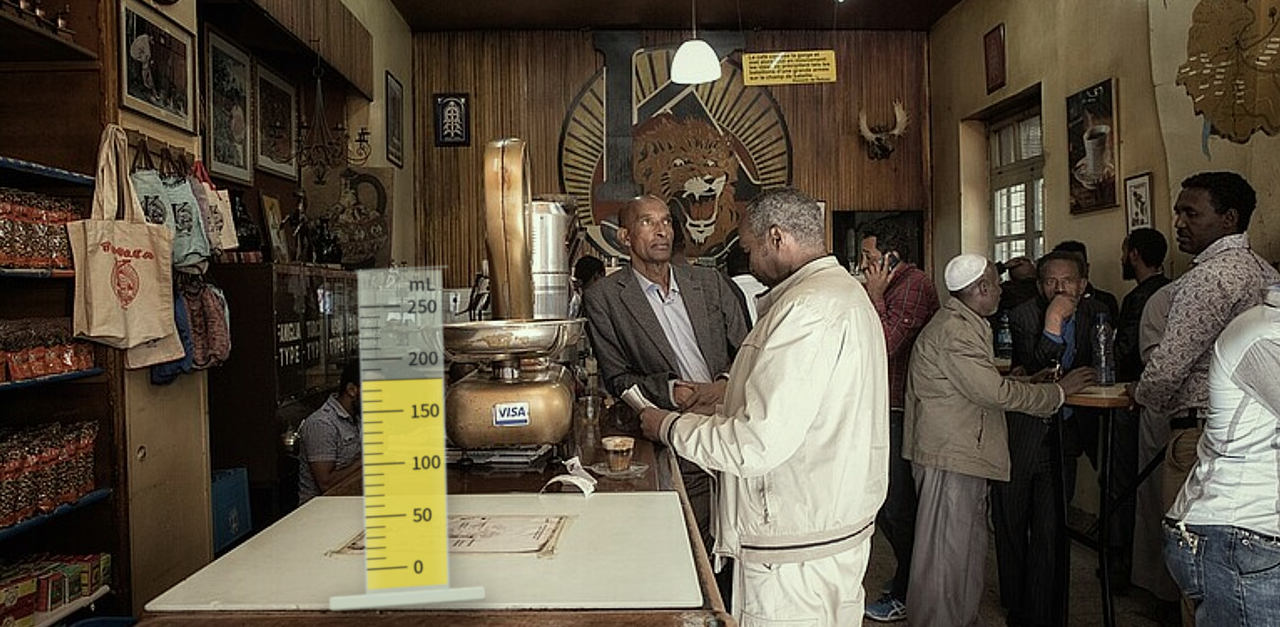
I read 180; mL
